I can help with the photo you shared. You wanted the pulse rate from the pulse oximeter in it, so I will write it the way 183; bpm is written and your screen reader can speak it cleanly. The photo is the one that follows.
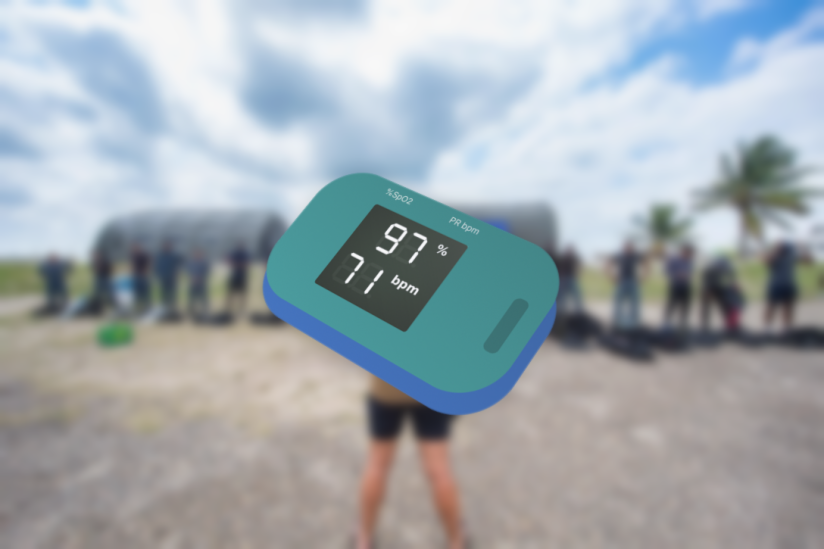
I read 71; bpm
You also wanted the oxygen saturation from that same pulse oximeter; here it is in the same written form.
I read 97; %
